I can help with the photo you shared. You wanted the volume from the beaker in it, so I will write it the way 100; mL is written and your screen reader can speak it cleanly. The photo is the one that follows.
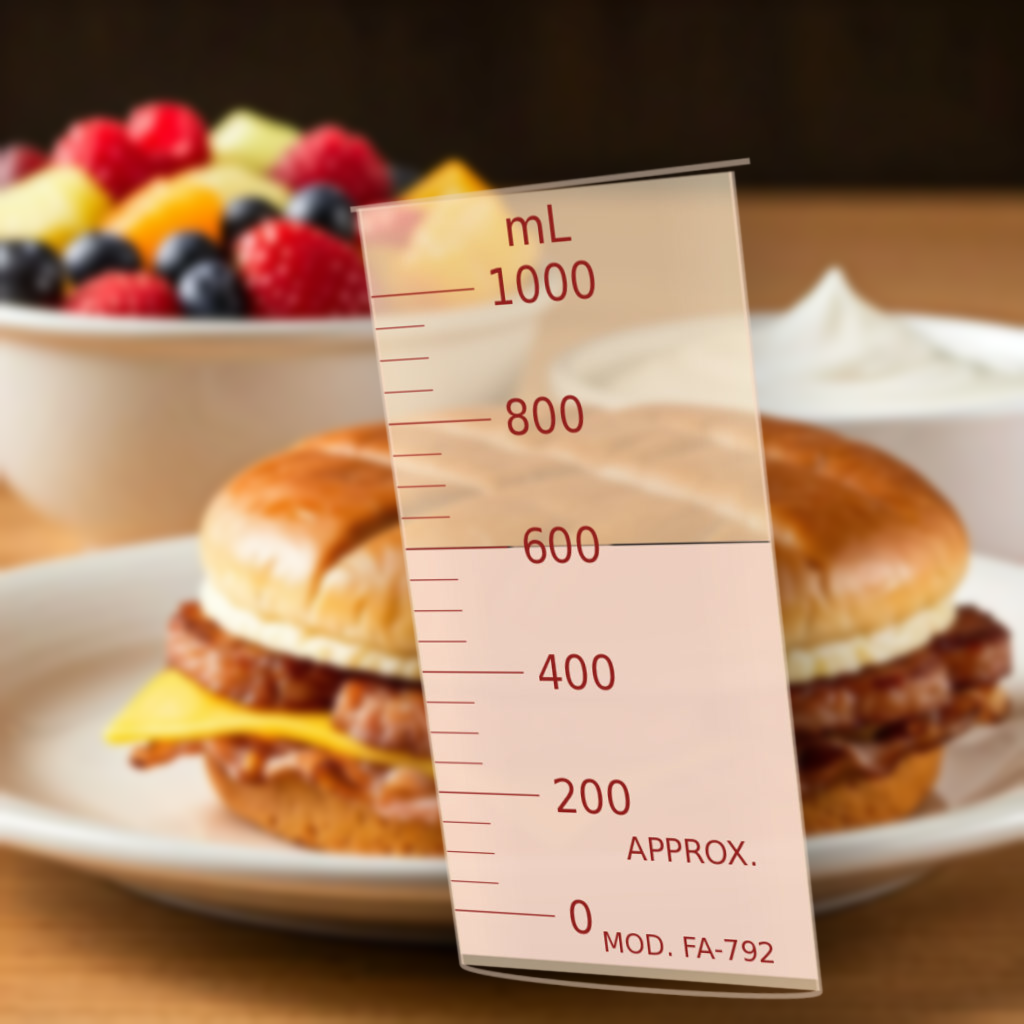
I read 600; mL
